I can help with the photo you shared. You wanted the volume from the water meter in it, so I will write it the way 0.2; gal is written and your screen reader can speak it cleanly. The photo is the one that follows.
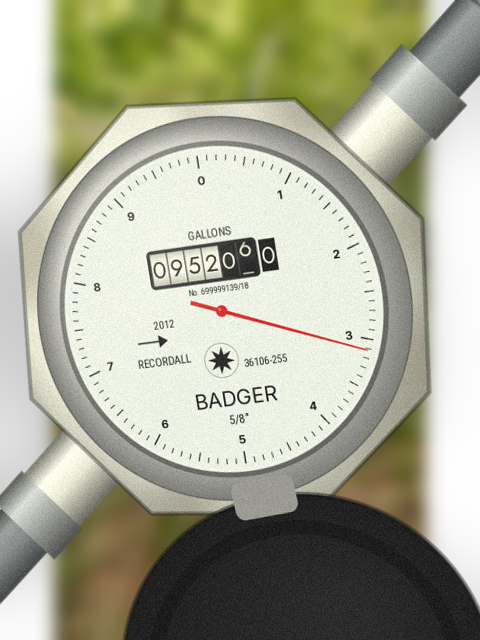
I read 952063.1; gal
